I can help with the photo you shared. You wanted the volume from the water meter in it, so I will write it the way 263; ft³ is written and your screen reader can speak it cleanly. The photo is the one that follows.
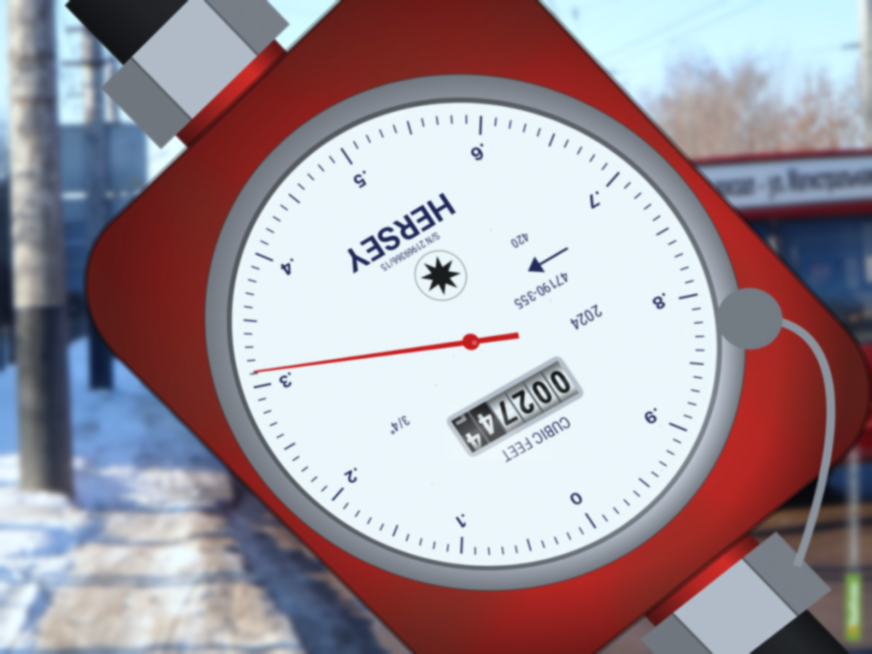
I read 2744.31; ft³
